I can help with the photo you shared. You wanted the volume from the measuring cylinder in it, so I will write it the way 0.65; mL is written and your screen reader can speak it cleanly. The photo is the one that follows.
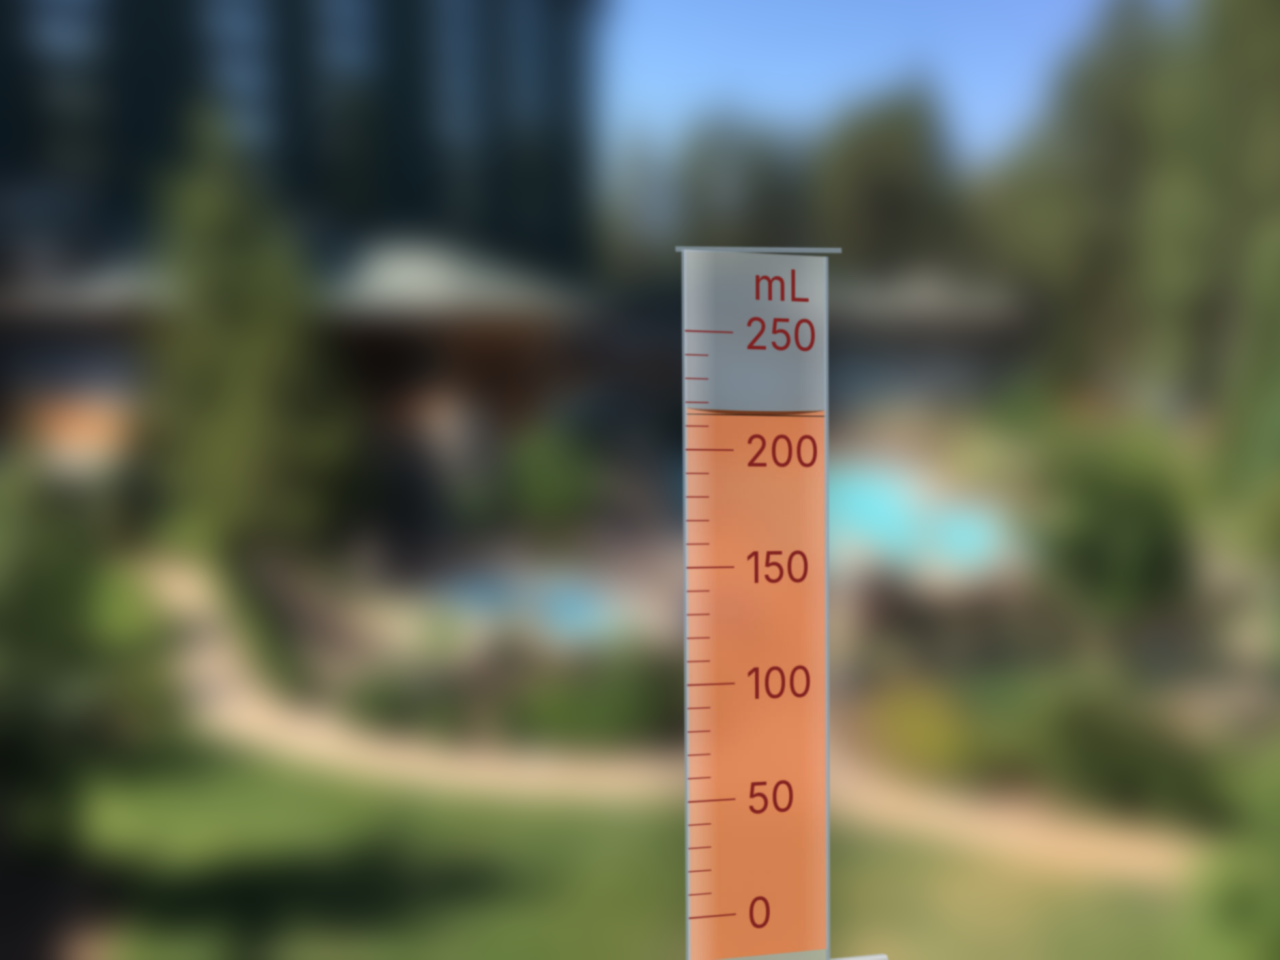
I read 215; mL
